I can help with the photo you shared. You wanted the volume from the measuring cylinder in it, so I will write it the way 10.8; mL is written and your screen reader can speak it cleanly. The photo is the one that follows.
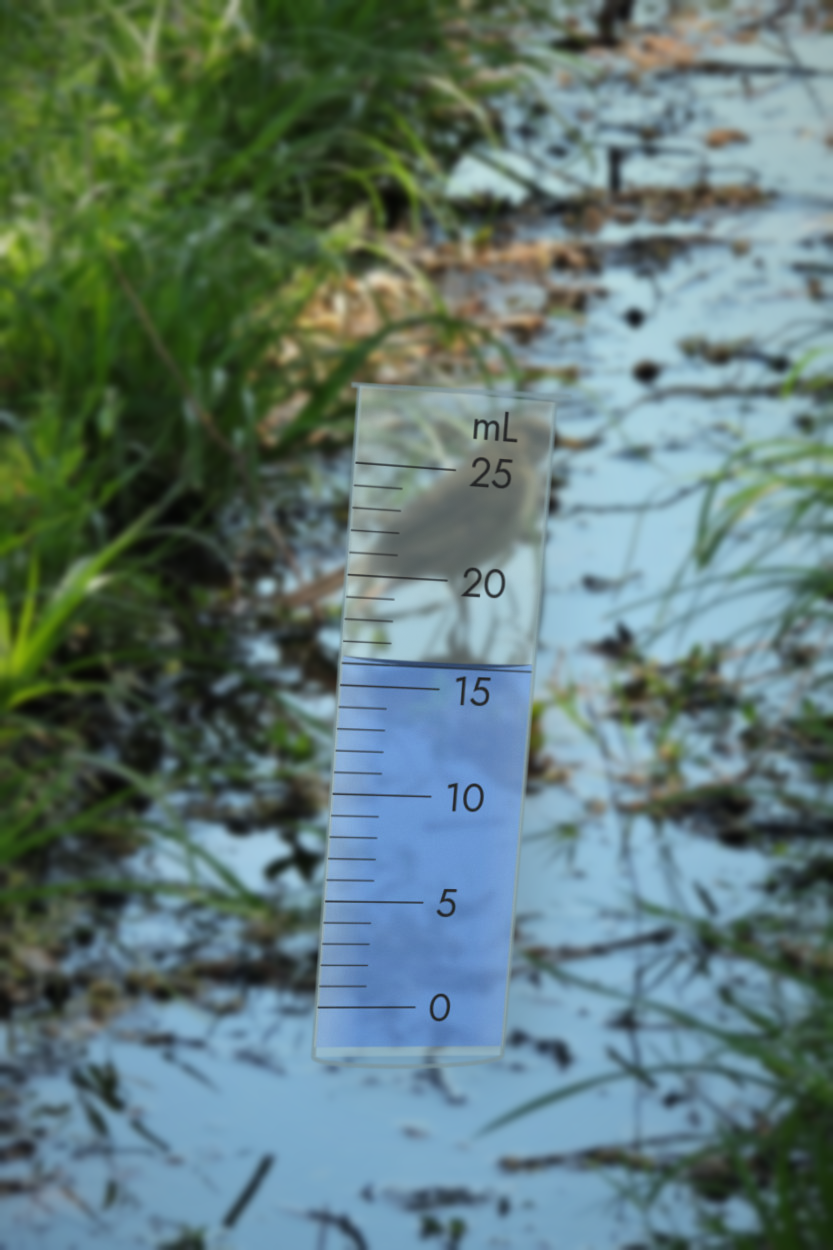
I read 16; mL
